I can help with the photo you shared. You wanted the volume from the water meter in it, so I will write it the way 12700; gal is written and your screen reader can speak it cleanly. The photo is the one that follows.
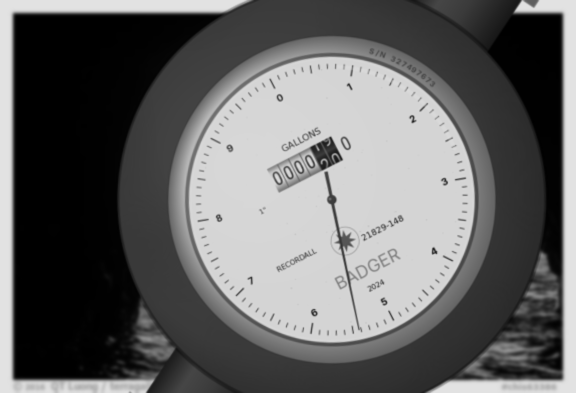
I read 195.4; gal
